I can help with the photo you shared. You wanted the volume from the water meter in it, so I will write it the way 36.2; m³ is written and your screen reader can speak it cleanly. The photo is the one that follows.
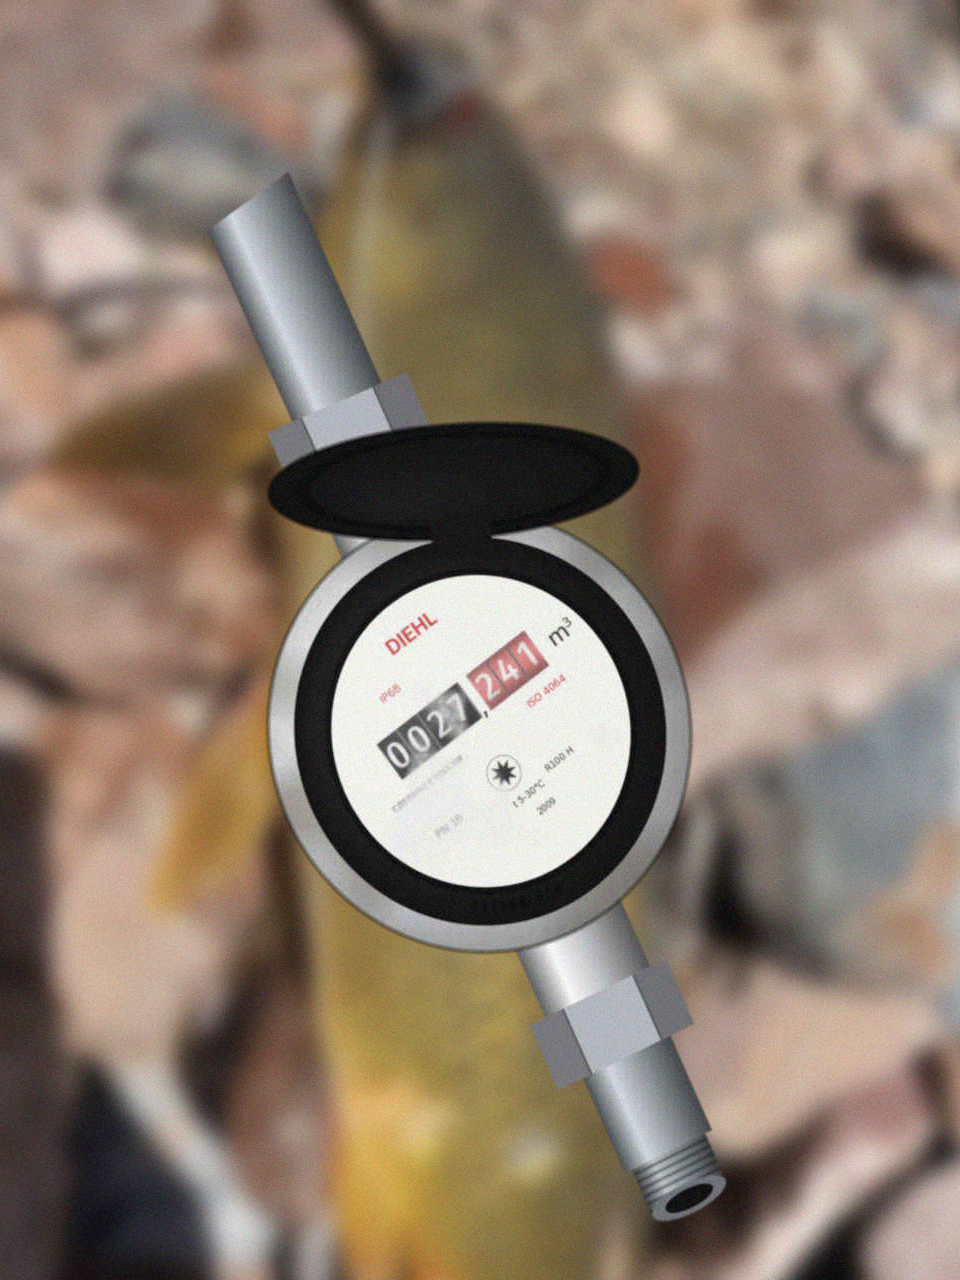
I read 27.241; m³
